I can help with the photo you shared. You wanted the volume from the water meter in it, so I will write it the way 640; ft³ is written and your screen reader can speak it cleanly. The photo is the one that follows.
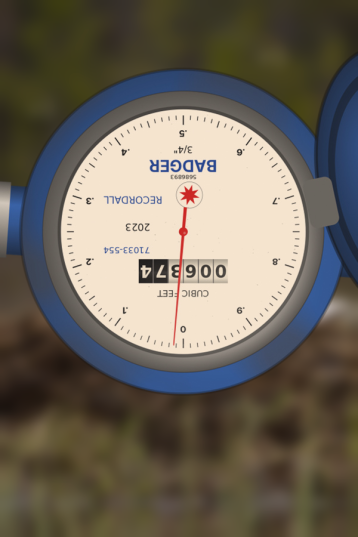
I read 6374.01; ft³
